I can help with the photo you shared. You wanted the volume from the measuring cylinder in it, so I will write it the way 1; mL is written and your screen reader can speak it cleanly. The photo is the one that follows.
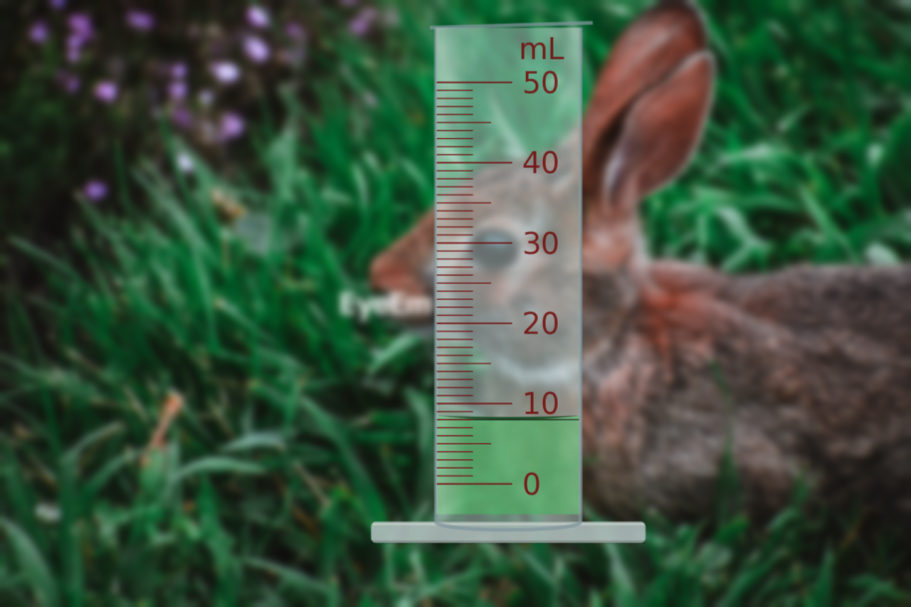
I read 8; mL
